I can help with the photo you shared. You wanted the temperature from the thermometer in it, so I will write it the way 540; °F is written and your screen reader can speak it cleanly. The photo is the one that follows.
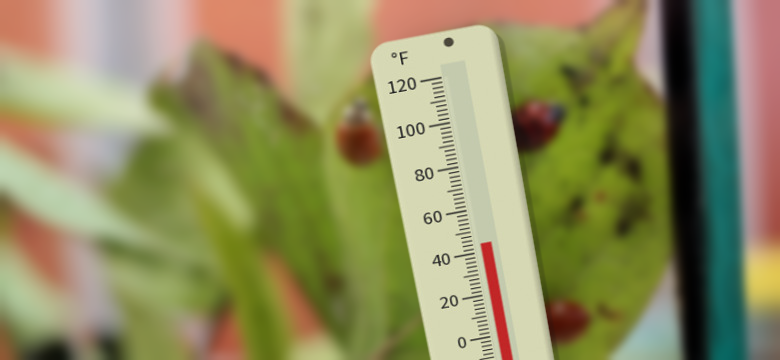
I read 44; °F
